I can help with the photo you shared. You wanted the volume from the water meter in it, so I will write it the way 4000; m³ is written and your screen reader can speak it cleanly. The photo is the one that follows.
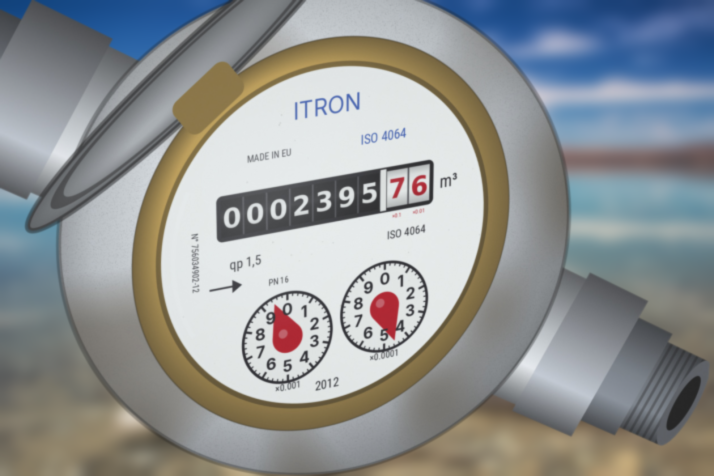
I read 2395.7594; m³
